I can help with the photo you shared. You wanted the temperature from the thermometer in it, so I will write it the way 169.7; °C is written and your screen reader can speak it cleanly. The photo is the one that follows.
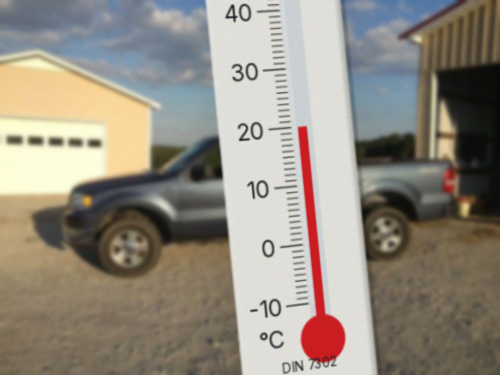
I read 20; °C
